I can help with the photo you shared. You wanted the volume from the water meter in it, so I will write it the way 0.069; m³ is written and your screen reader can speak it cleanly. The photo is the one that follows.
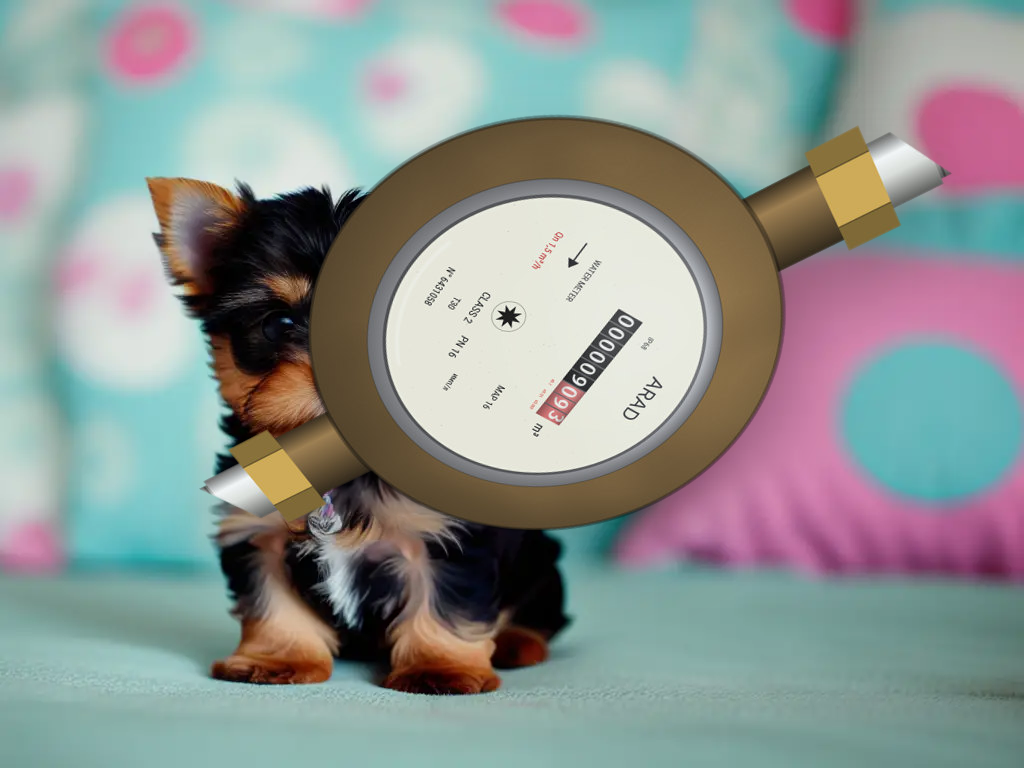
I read 9.093; m³
